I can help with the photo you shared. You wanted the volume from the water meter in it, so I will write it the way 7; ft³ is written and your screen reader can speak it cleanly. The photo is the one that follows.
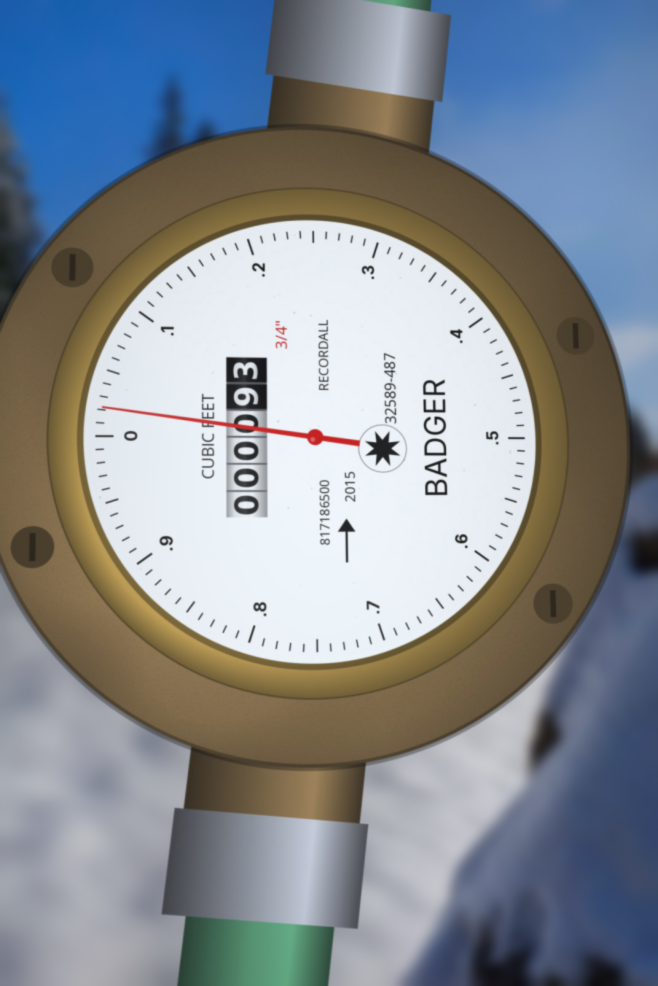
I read 93.02; ft³
